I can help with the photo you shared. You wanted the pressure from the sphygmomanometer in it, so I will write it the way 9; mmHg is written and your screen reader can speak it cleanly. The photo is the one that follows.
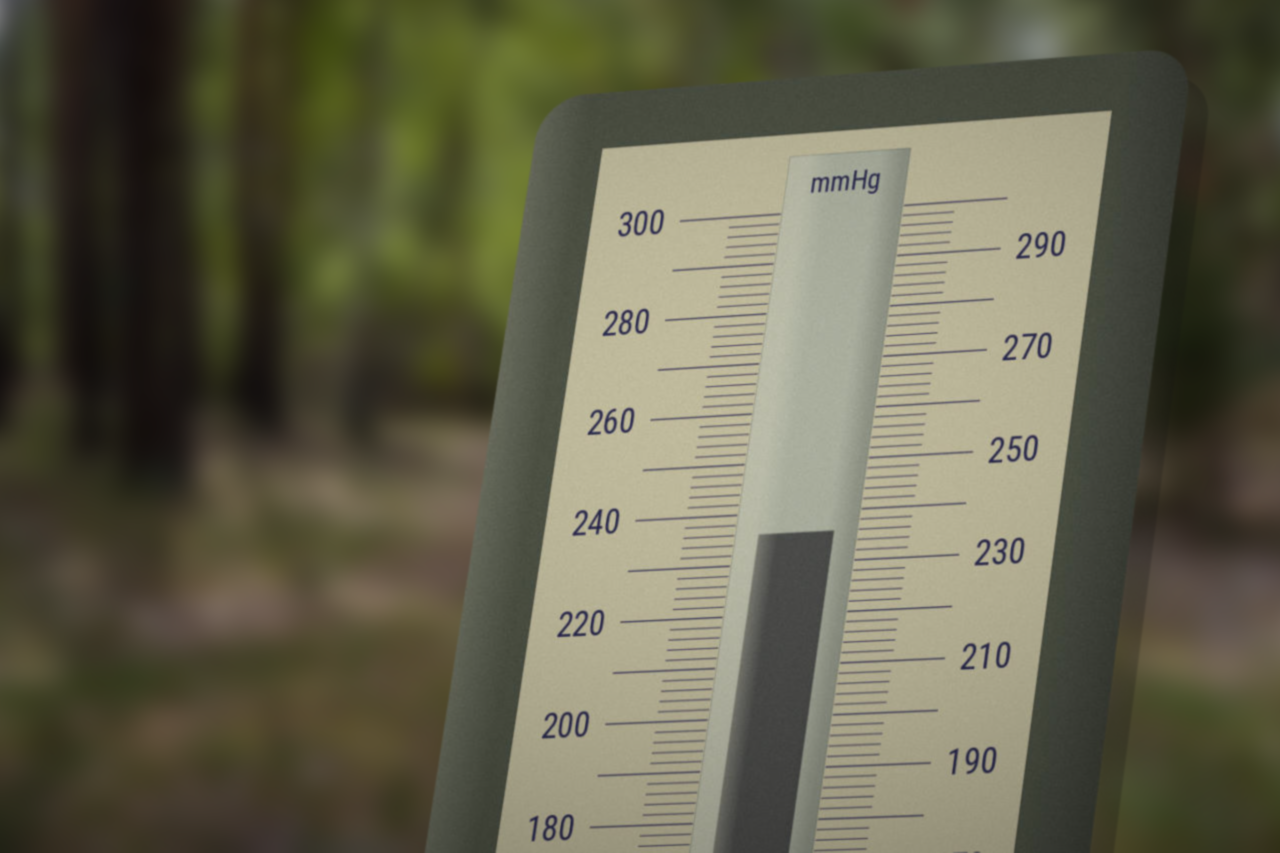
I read 236; mmHg
